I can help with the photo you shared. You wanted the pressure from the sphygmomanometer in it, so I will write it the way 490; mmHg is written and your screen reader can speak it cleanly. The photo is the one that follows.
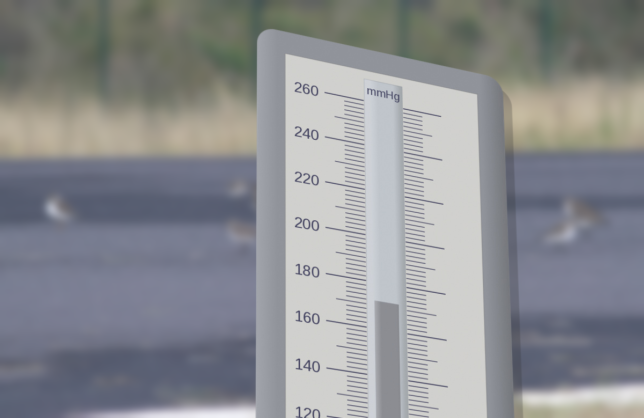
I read 172; mmHg
